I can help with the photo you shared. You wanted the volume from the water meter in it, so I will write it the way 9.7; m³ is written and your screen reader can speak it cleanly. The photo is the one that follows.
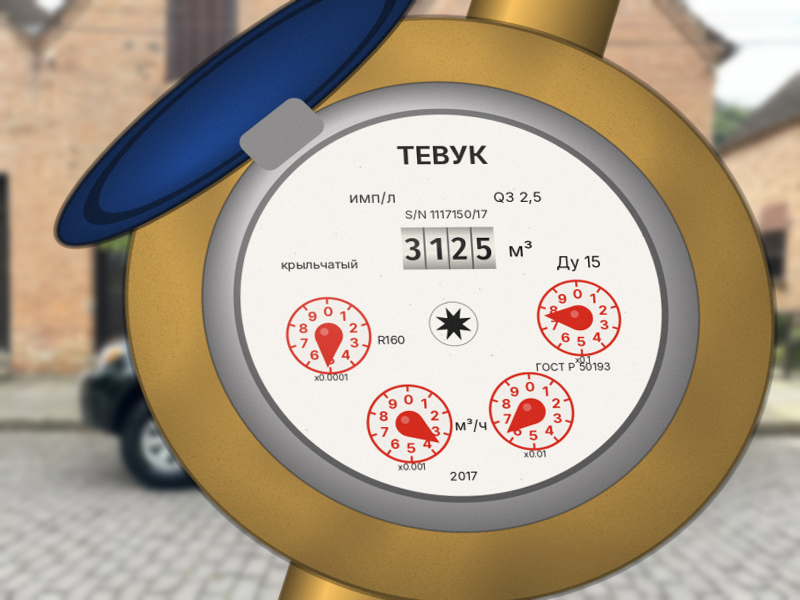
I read 3125.7635; m³
